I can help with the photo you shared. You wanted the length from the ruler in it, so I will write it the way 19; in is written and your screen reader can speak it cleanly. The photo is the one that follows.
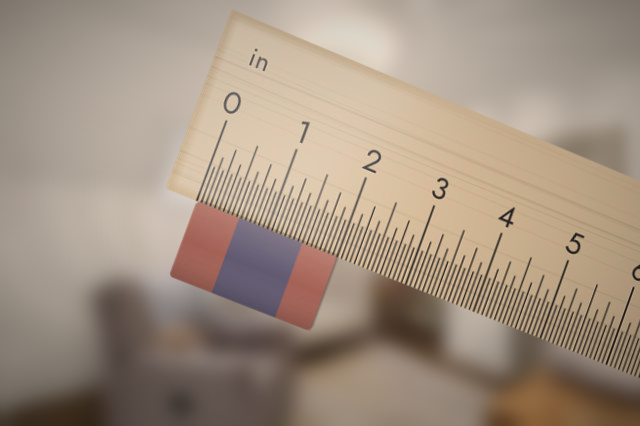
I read 2; in
